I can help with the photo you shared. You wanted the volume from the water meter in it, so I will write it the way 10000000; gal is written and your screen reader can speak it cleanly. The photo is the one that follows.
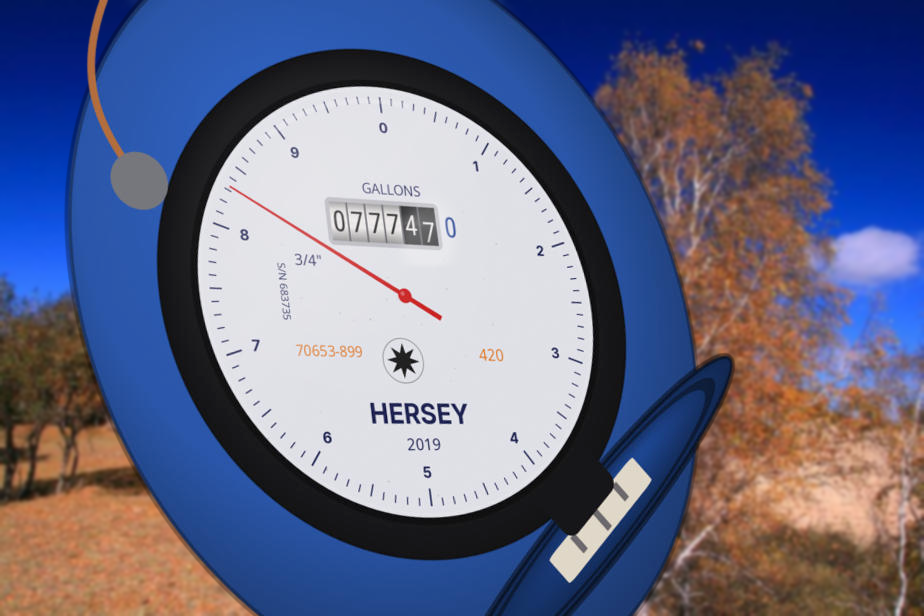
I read 777468.3; gal
